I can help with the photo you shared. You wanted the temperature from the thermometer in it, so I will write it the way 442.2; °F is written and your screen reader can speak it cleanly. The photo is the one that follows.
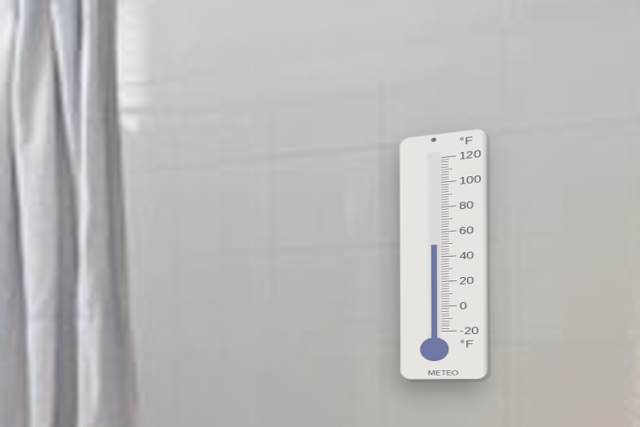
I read 50; °F
